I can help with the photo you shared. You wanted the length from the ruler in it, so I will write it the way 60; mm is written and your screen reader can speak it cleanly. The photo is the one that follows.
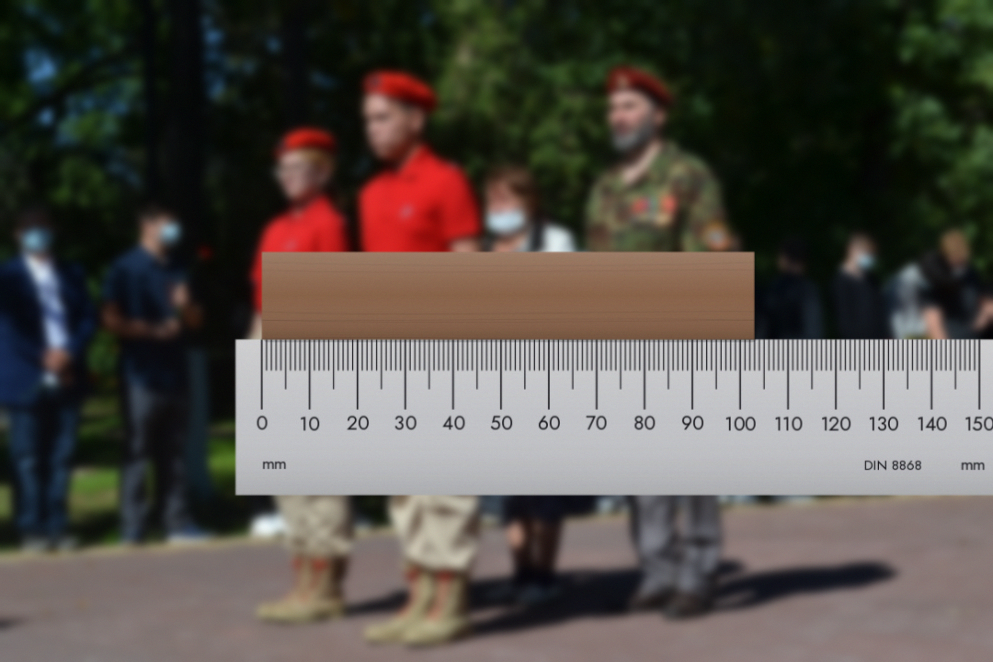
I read 103; mm
